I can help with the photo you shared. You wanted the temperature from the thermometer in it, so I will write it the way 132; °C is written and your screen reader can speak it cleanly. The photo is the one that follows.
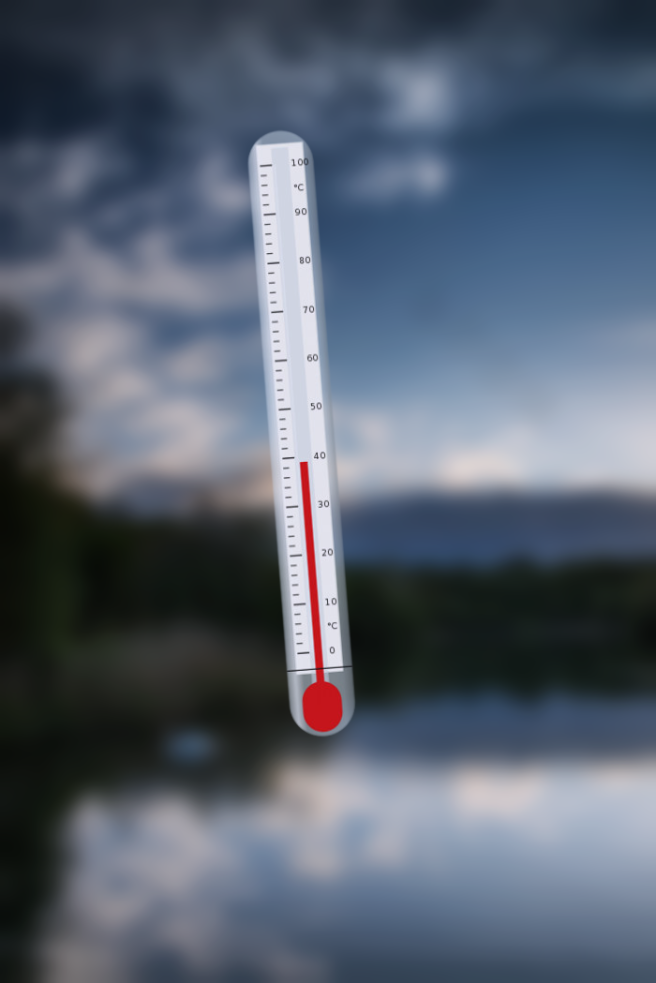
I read 39; °C
